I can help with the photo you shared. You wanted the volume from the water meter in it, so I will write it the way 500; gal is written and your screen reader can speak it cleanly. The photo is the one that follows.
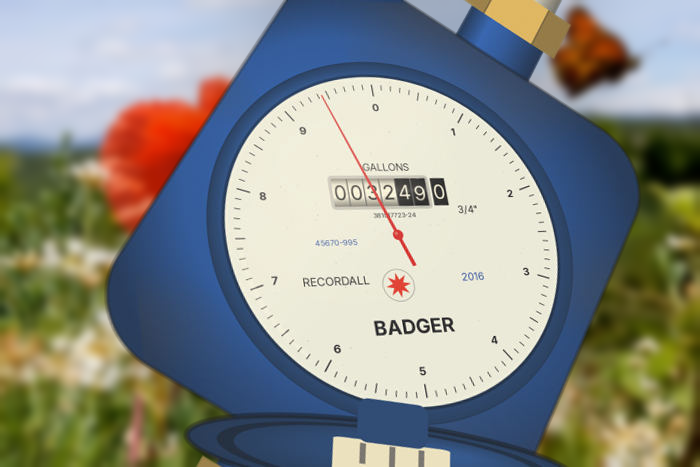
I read 32489.4; gal
